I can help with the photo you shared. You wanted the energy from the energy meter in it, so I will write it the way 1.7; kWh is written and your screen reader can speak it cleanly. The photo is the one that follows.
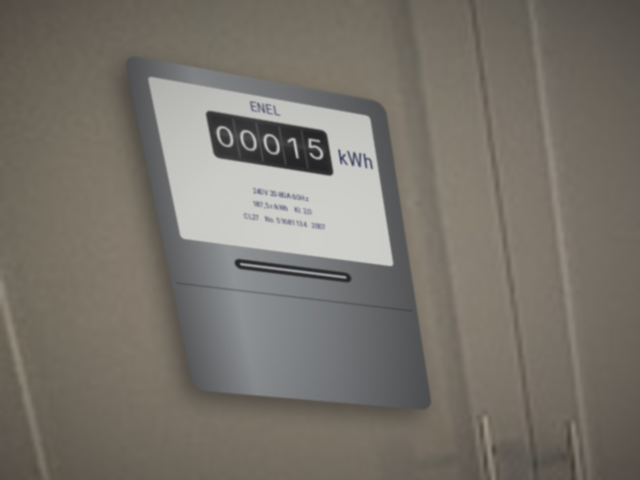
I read 15; kWh
